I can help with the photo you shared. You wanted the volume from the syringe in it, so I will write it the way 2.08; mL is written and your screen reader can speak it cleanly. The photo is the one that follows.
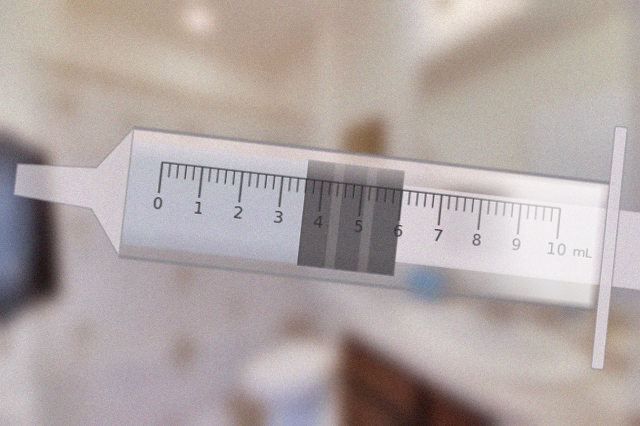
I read 3.6; mL
